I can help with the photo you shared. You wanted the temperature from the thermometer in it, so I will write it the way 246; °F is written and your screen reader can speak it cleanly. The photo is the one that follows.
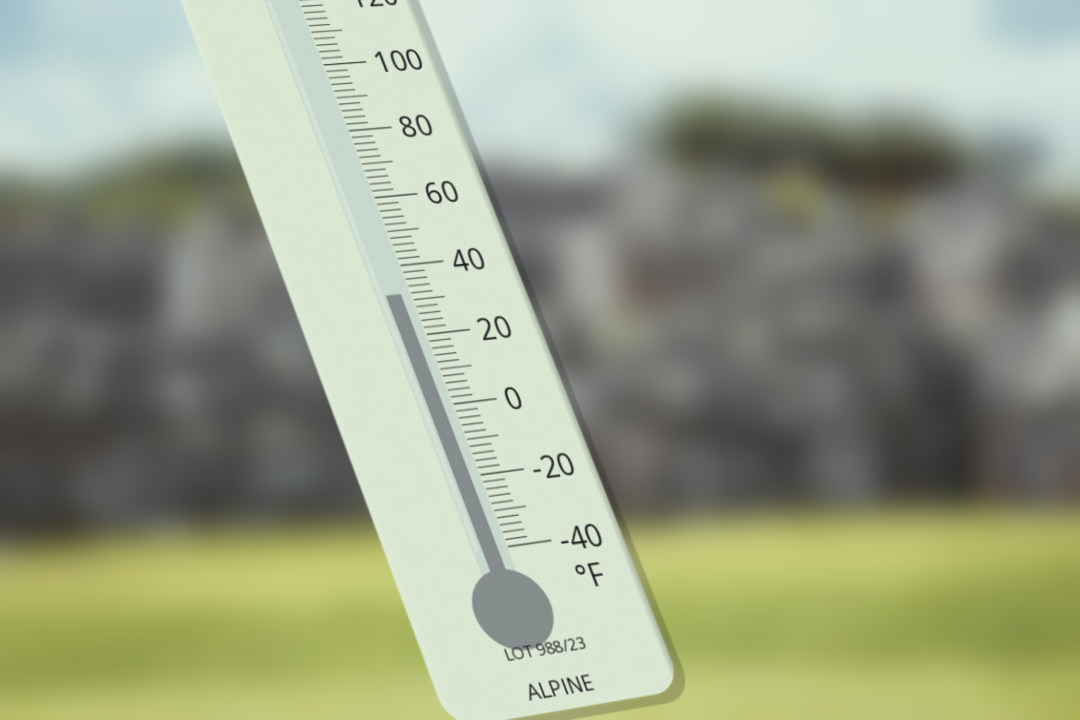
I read 32; °F
